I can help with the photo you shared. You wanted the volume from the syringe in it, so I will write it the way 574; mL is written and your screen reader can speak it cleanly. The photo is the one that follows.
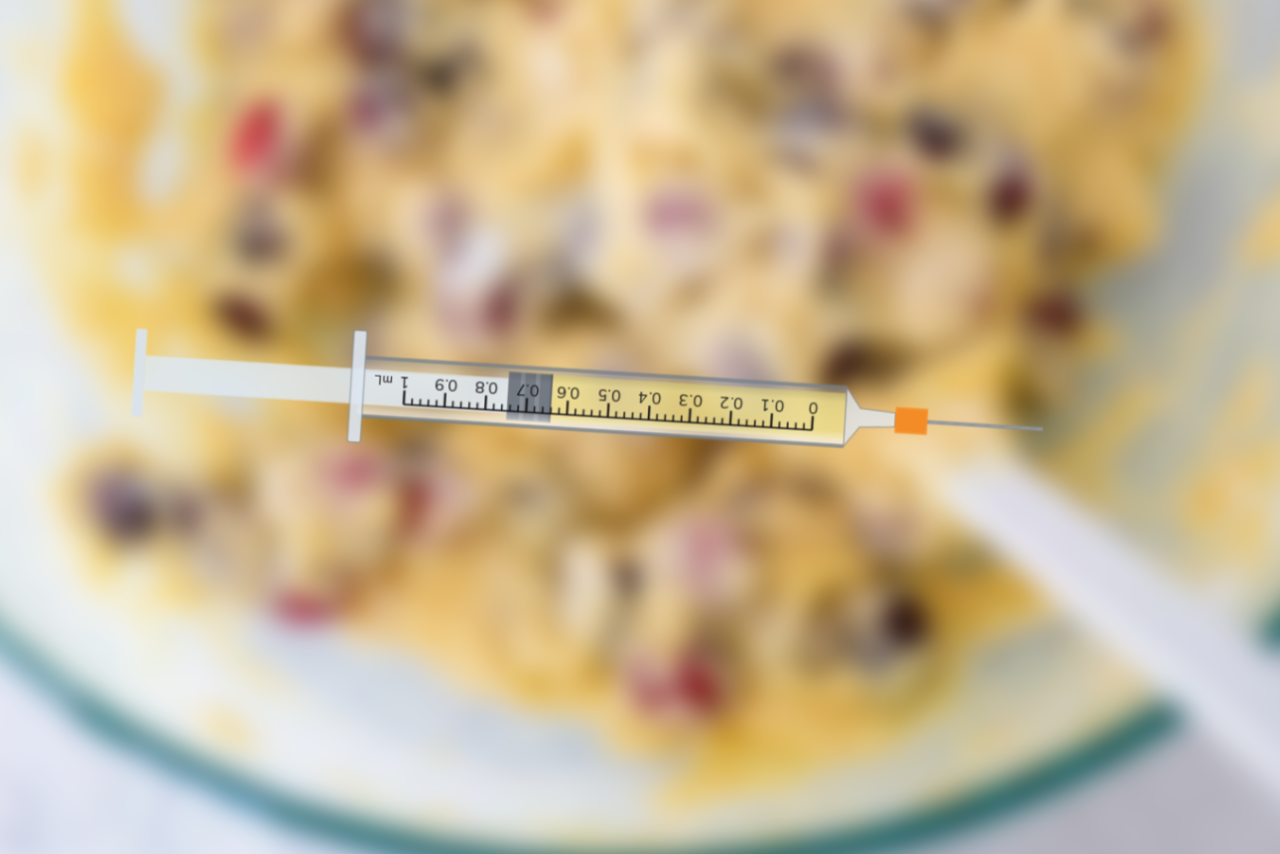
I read 0.64; mL
